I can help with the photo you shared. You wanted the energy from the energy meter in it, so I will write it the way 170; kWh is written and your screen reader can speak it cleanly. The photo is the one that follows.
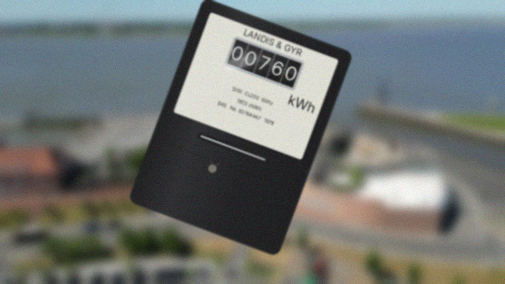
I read 760; kWh
